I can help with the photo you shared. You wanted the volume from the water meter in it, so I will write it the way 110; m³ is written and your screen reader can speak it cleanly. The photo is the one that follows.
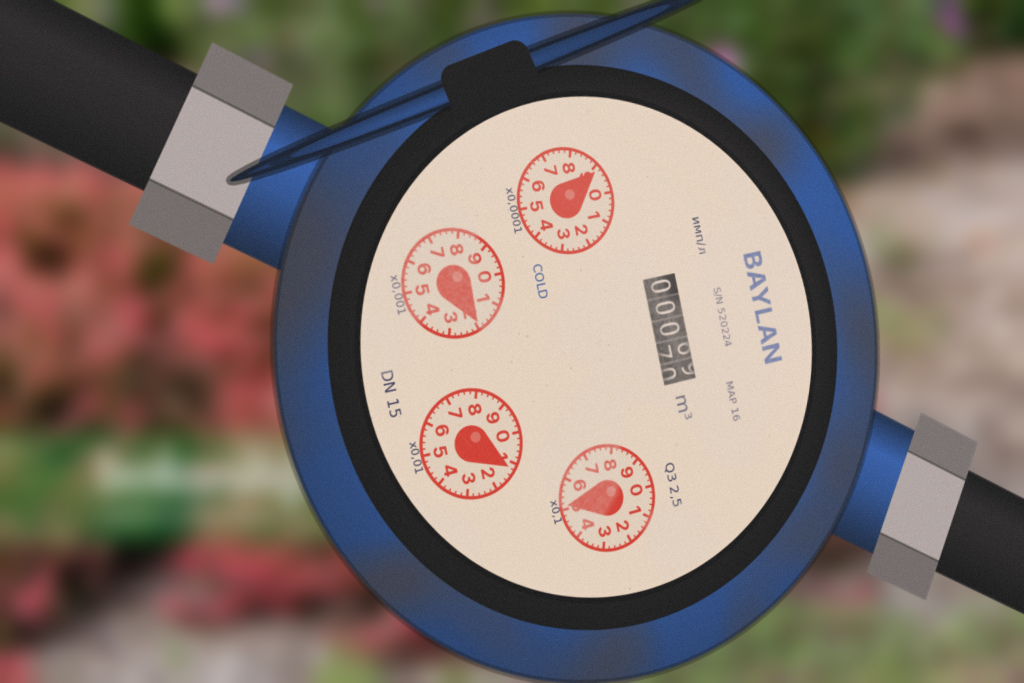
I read 69.5119; m³
